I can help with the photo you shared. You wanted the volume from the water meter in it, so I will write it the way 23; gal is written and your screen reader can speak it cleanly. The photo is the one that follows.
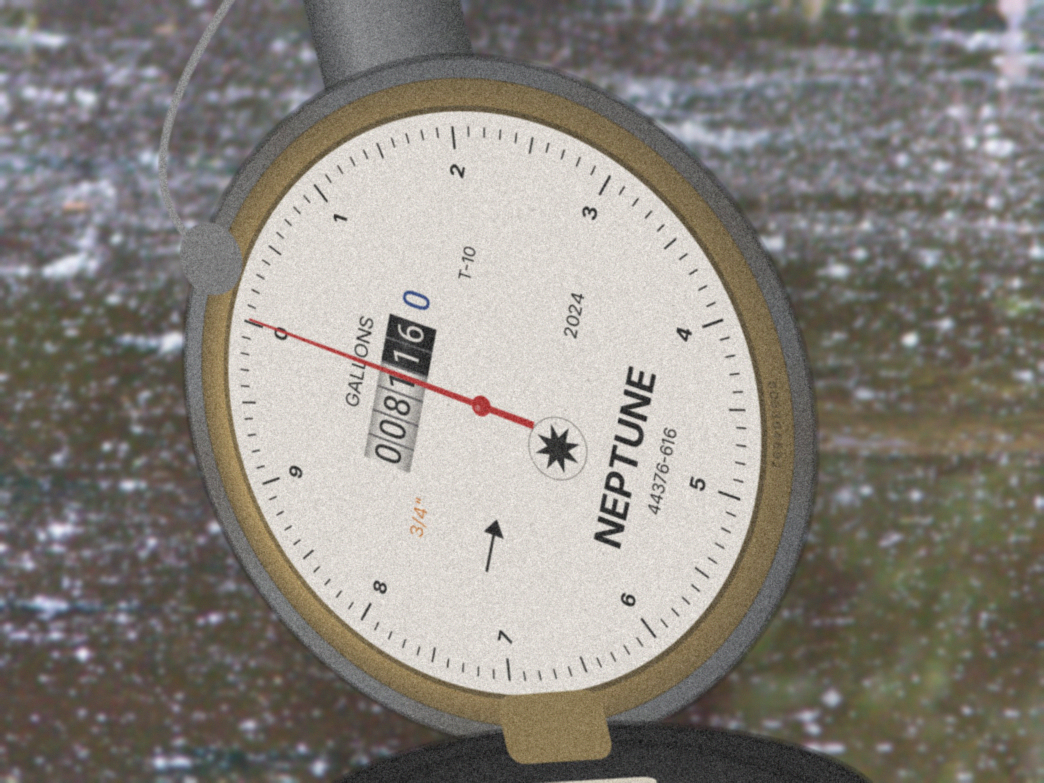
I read 81160.0; gal
